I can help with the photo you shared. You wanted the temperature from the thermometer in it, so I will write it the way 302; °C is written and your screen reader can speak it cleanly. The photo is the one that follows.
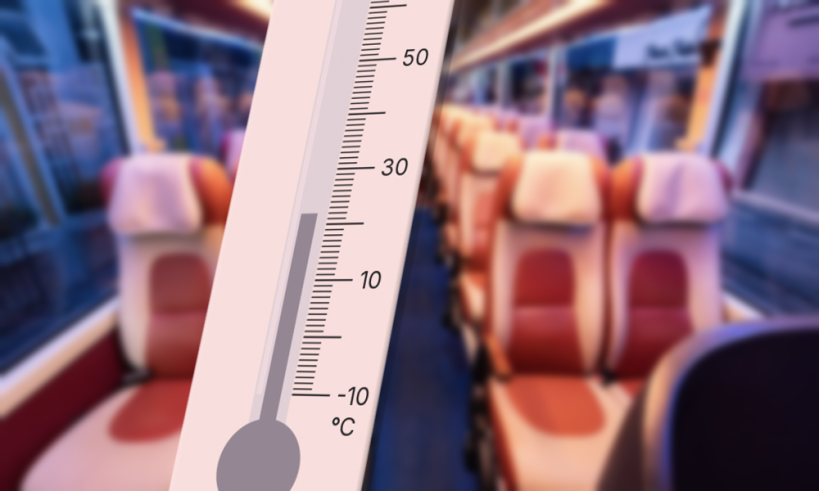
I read 22; °C
